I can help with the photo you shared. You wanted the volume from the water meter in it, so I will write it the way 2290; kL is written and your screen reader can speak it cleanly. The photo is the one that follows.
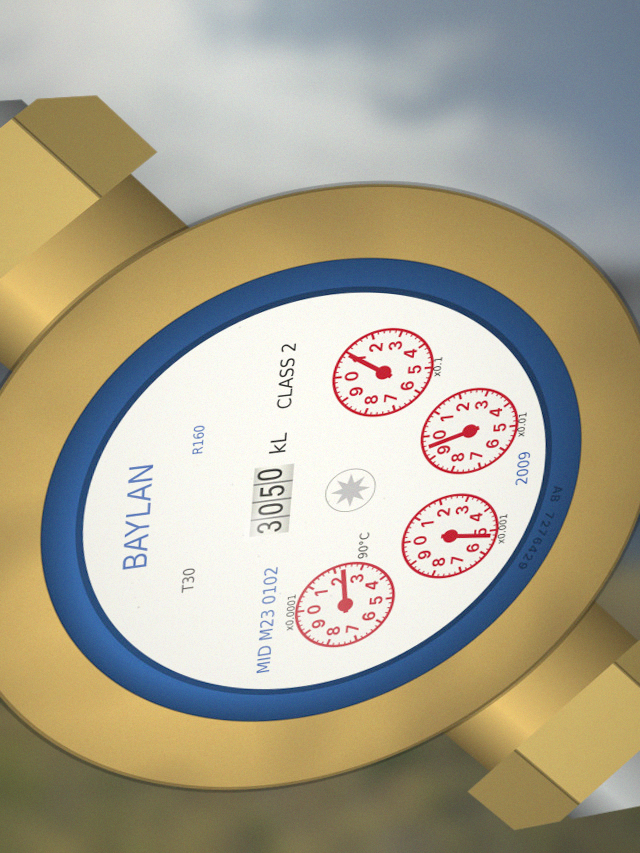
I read 3050.0952; kL
